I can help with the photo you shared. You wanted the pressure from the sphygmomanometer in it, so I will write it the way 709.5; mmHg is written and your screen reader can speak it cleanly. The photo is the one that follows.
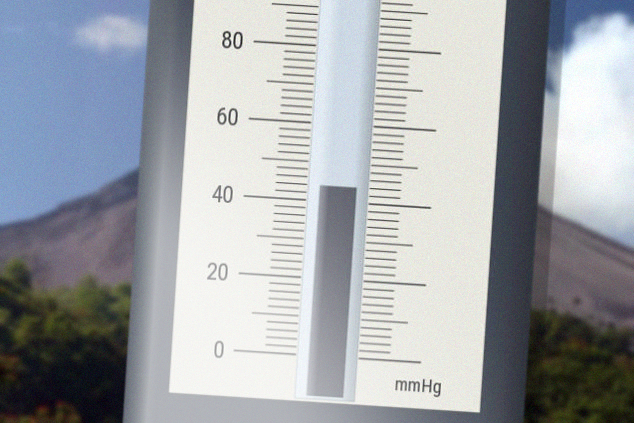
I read 44; mmHg
